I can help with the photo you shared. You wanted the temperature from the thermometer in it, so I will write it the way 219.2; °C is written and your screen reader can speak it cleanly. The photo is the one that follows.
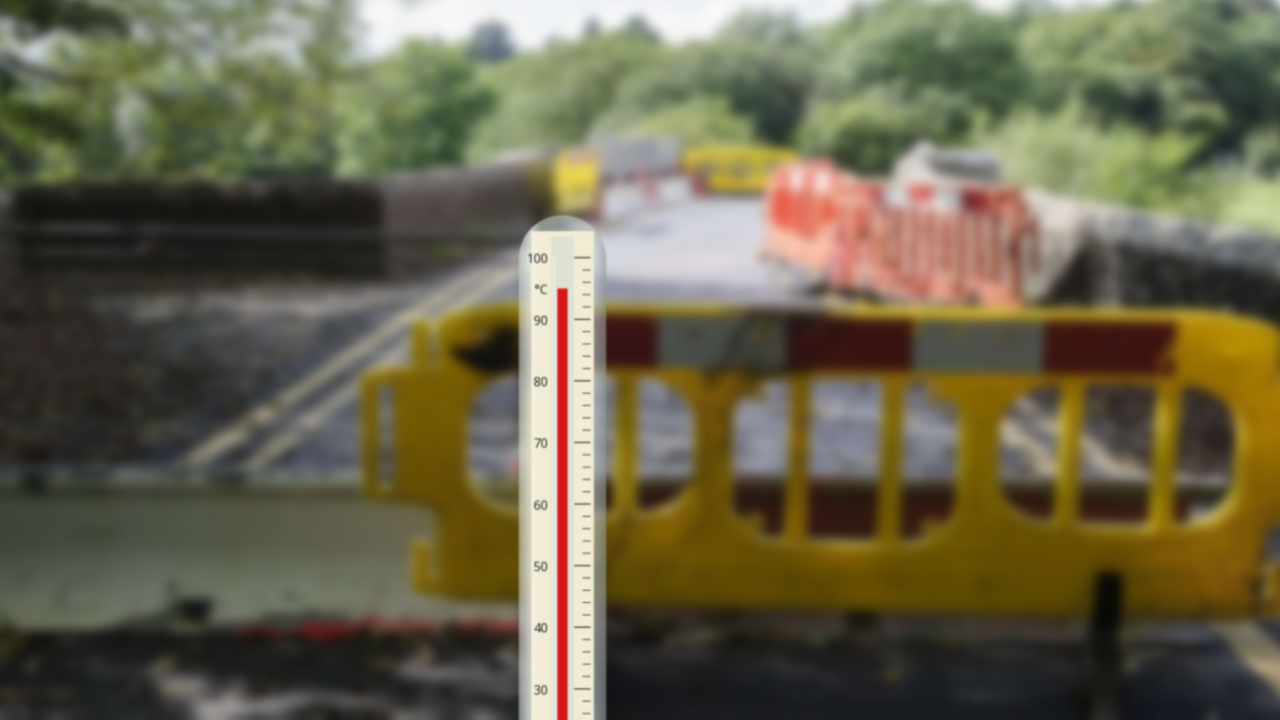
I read 95; °C
